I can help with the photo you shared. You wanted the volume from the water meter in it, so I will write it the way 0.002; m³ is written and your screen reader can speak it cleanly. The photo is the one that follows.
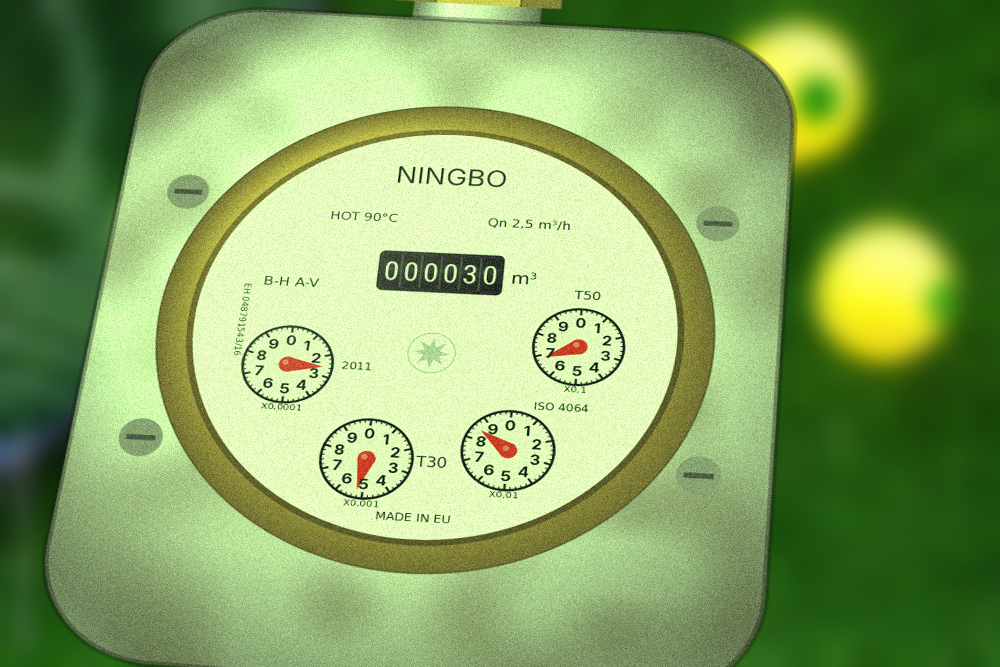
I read 30.6852; m³
